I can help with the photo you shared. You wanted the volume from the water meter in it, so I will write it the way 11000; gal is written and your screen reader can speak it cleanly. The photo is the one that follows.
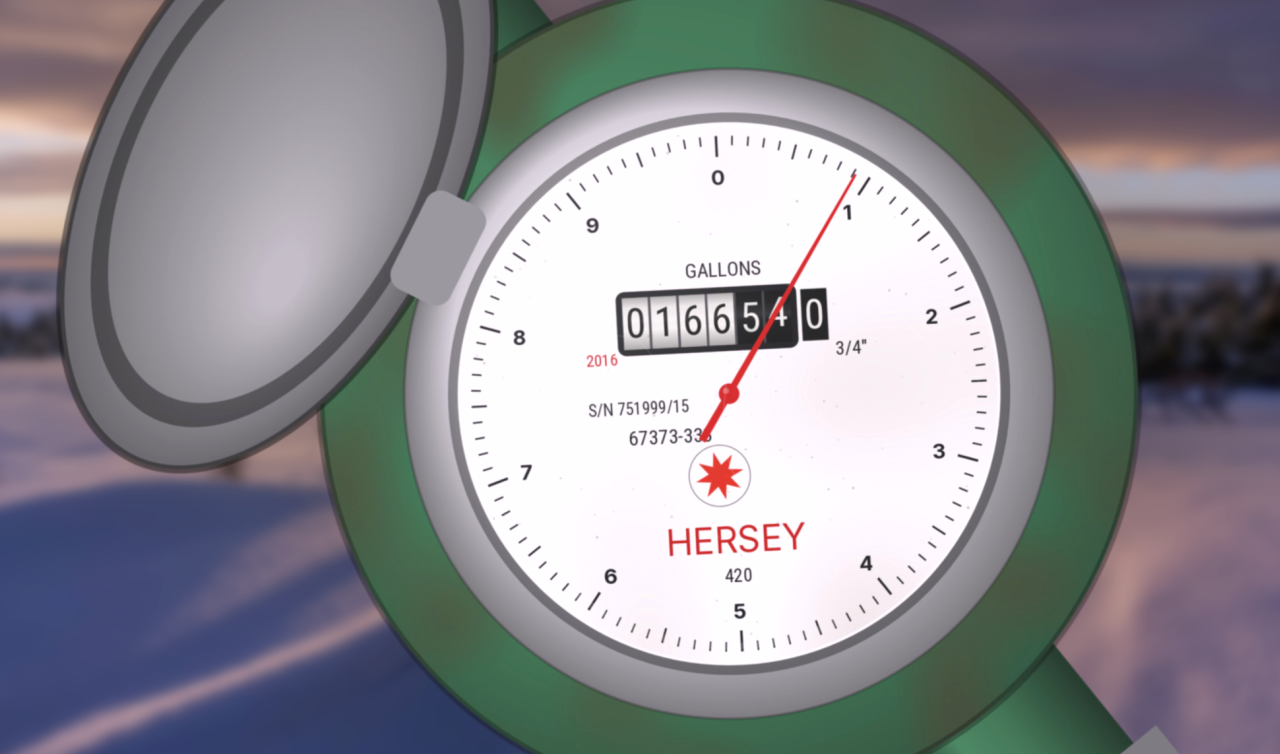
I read 166540.9; gal
